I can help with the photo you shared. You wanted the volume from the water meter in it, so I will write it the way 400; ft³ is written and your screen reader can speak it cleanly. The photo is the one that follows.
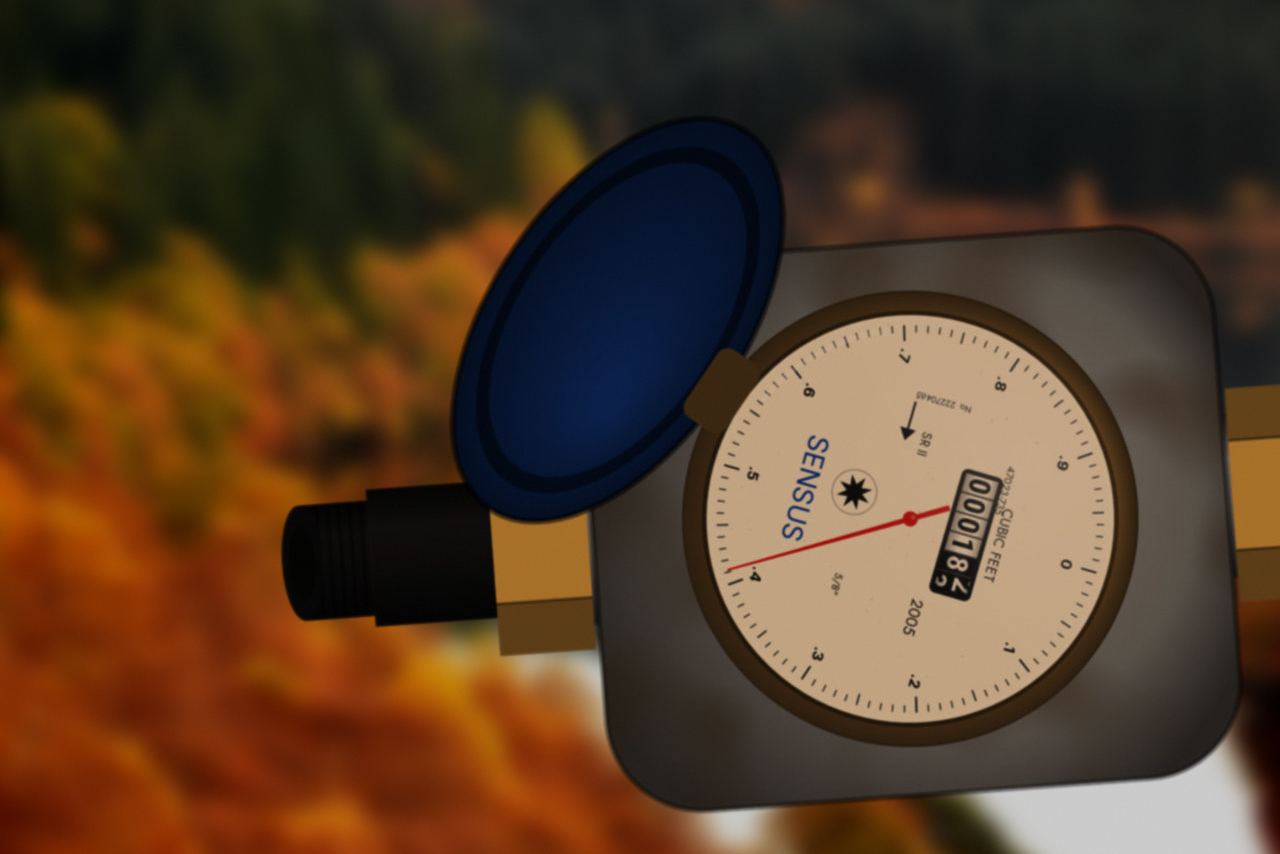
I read 182.41; ft³
